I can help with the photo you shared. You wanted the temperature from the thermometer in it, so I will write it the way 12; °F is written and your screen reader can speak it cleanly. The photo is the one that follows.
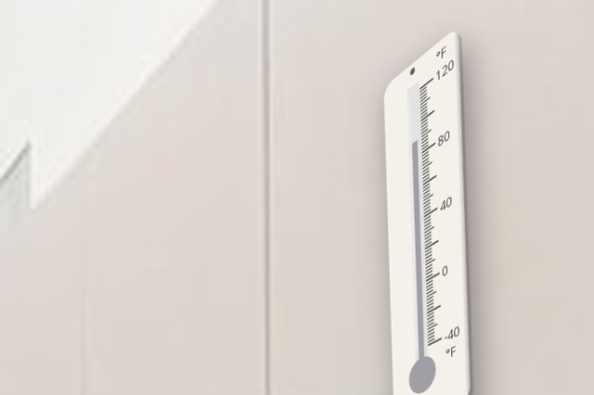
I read 90; °F
